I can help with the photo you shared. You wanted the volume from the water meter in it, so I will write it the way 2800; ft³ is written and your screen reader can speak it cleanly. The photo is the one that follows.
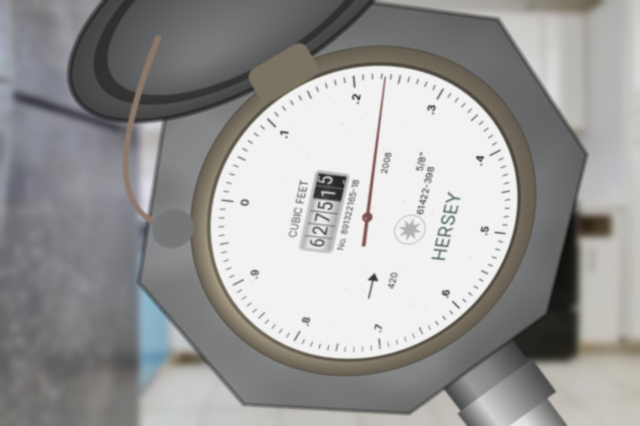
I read 627515.23; ft³
